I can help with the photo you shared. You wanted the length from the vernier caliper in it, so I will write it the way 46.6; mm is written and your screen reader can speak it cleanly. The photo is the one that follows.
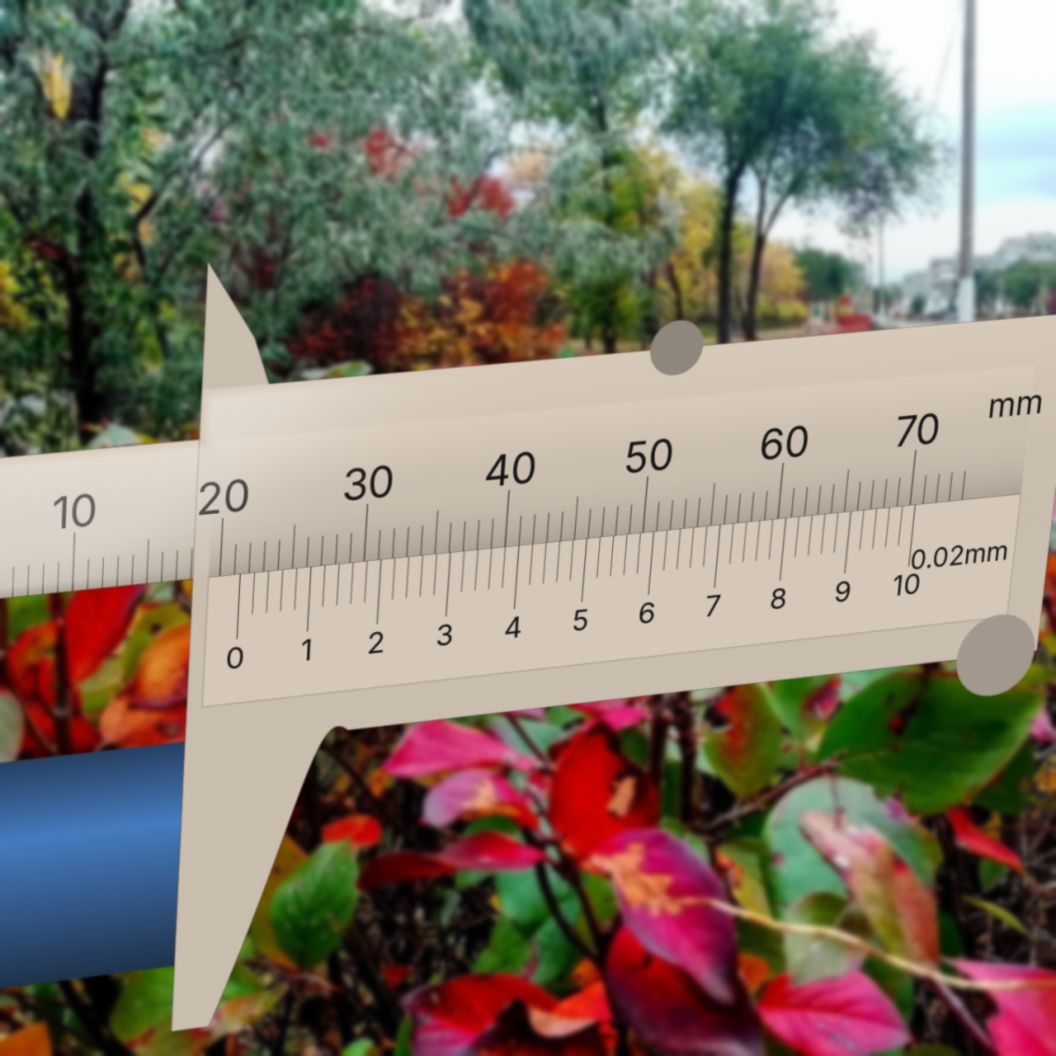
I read 21.4; mm
